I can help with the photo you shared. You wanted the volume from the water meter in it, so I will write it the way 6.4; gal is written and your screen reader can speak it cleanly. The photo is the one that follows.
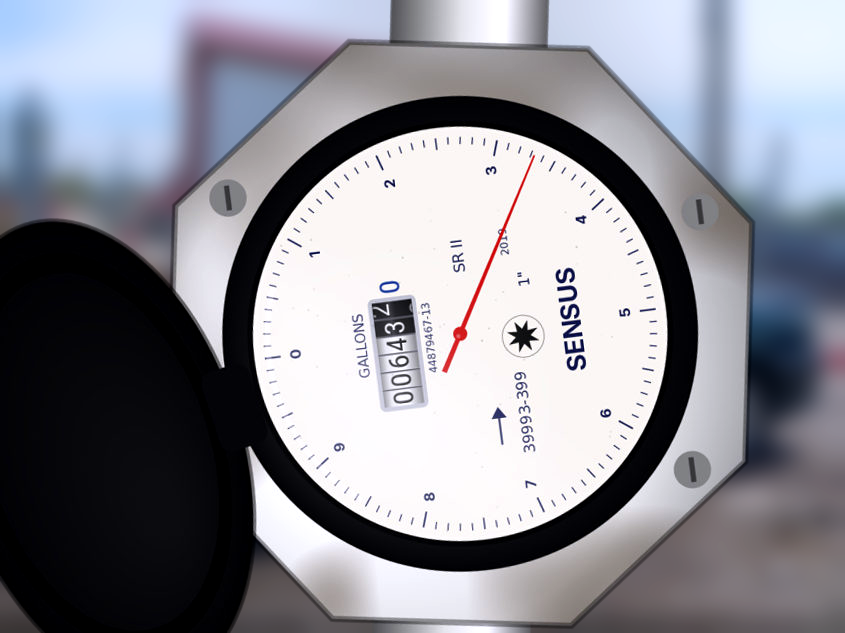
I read 64323.3; gal
